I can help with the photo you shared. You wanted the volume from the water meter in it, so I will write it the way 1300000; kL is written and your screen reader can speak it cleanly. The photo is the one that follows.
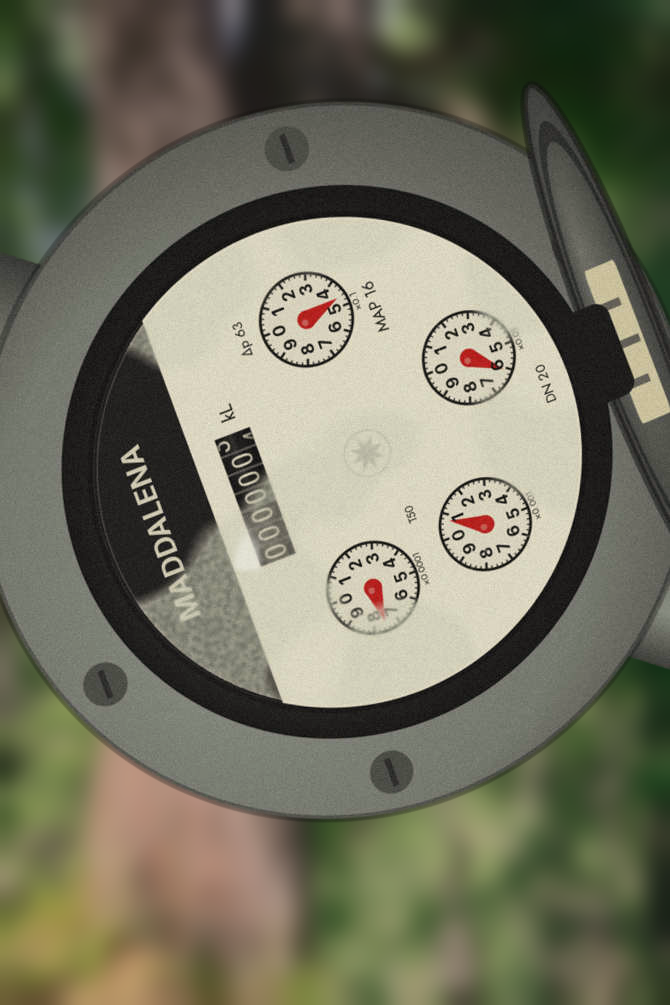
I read 3.4607; kL
